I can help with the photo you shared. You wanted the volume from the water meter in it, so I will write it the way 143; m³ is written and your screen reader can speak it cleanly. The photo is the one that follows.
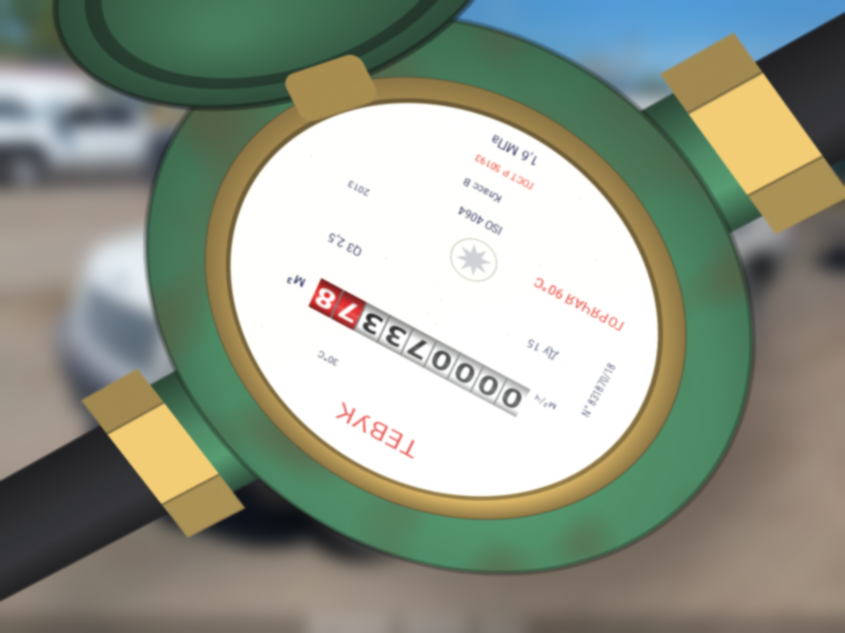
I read 733.78; m³
